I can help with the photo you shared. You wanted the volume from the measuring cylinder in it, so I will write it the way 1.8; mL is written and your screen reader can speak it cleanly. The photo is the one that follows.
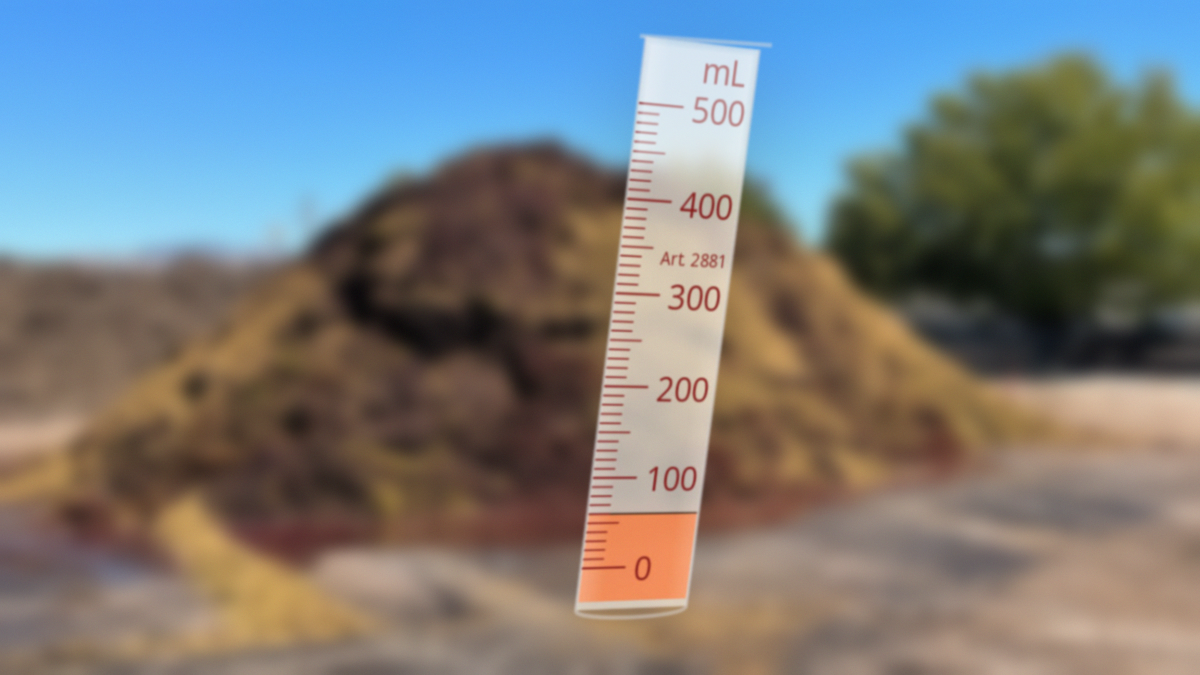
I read 60; mL
